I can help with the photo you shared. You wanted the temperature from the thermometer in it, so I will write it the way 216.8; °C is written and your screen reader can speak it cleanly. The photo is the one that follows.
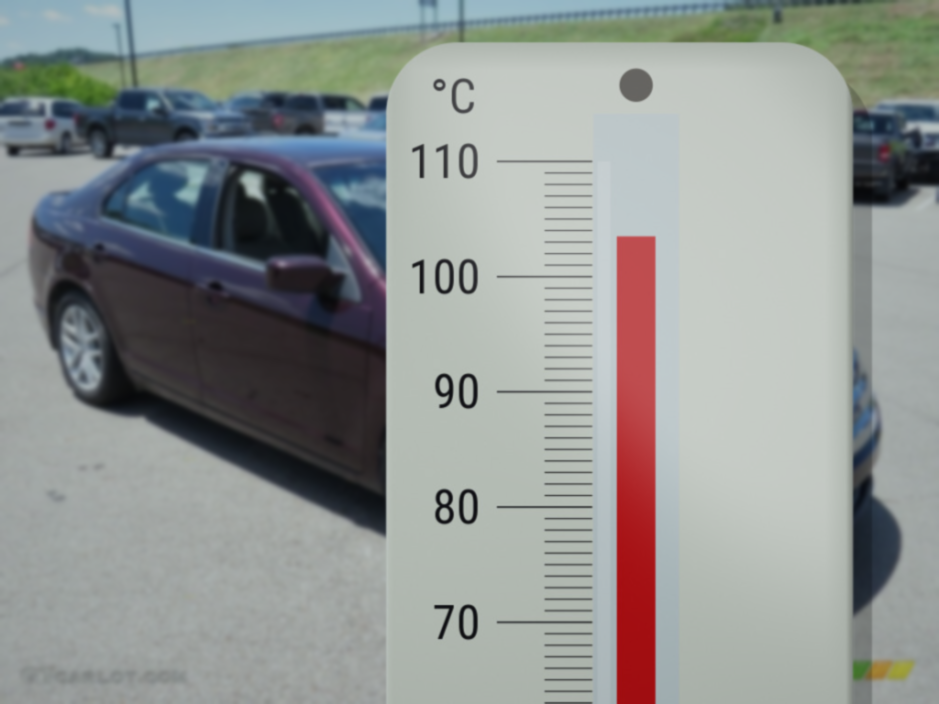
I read 103.5; °C
